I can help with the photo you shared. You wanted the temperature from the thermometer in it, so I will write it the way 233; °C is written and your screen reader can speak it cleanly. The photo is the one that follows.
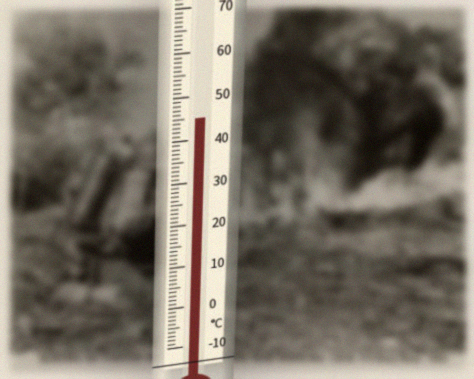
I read 45; °C
